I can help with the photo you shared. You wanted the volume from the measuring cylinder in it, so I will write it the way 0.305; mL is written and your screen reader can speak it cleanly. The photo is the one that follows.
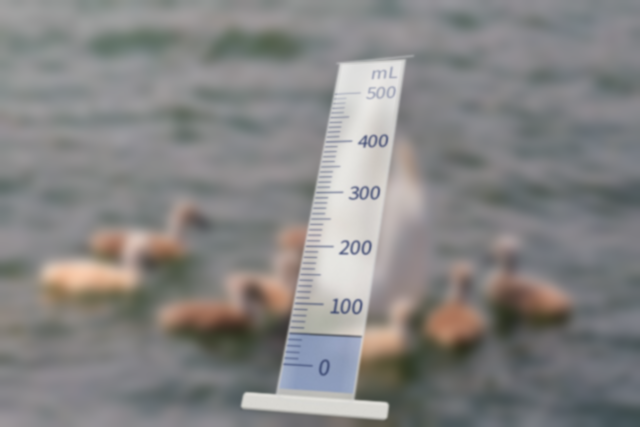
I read 50; mL
